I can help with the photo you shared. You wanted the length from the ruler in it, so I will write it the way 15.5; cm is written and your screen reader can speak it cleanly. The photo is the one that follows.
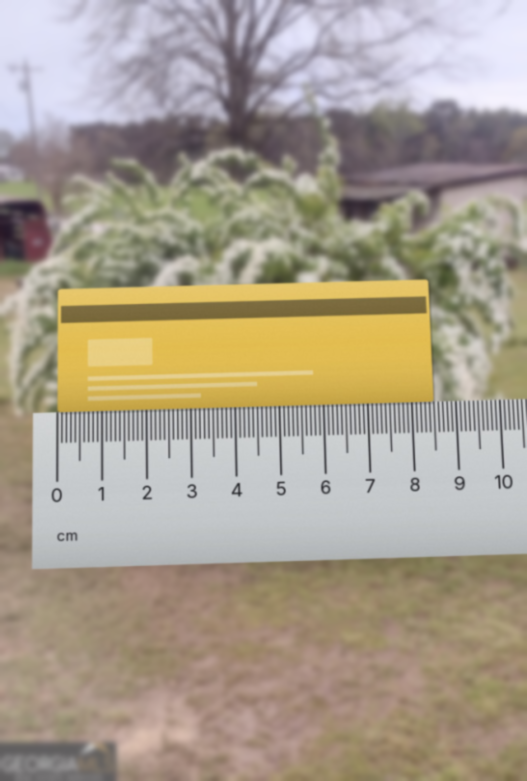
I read 8.5; cm
